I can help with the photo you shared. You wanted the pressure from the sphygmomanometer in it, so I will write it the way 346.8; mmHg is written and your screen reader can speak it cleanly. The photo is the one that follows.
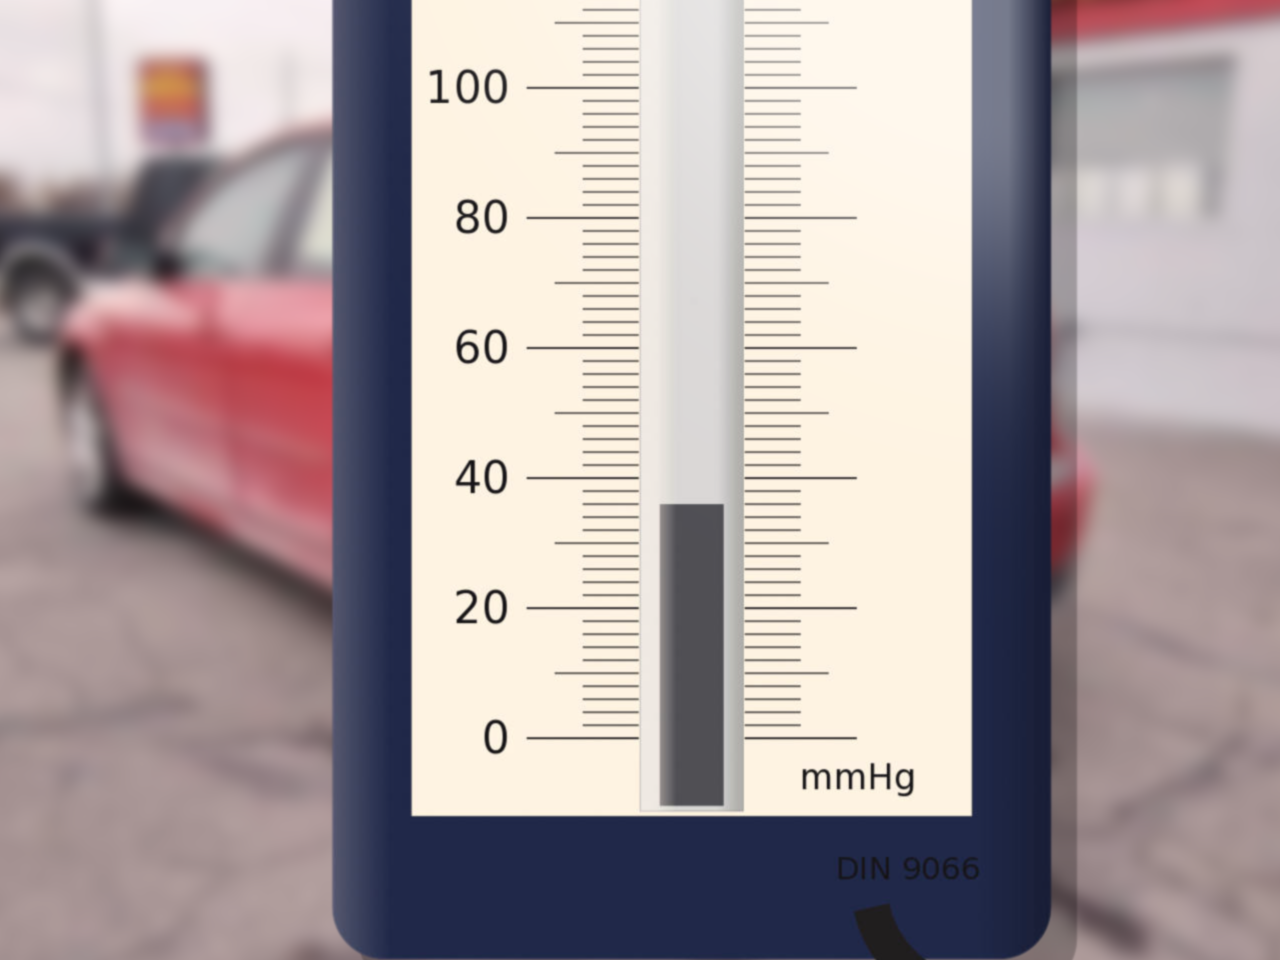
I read 36; mmHg
